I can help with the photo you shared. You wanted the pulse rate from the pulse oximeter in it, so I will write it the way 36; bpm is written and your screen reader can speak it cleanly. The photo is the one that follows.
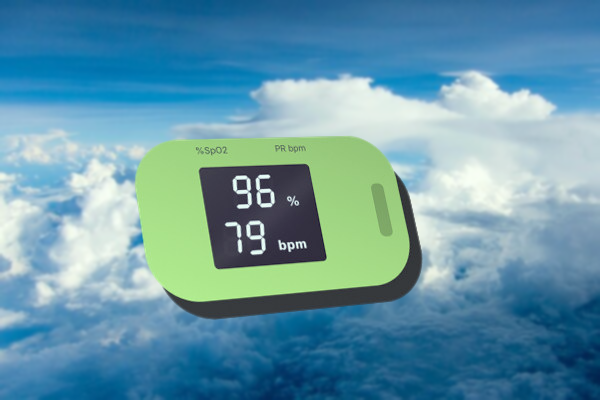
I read 79; bpm
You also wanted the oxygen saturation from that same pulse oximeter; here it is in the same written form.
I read 96; %
